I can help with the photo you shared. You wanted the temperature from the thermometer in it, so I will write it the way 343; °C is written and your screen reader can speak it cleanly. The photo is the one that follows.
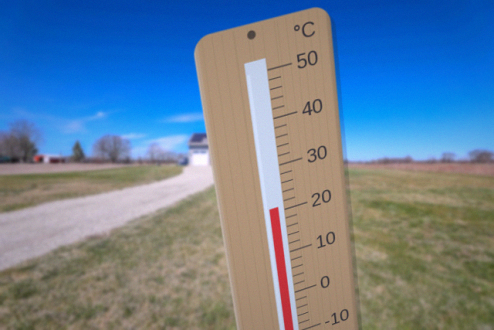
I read 21; °C
